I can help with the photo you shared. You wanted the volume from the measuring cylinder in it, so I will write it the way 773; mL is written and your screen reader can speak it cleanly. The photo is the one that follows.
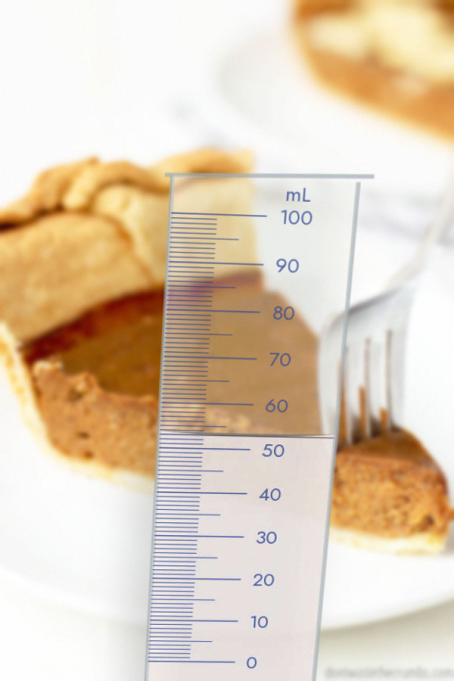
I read 53; mL
